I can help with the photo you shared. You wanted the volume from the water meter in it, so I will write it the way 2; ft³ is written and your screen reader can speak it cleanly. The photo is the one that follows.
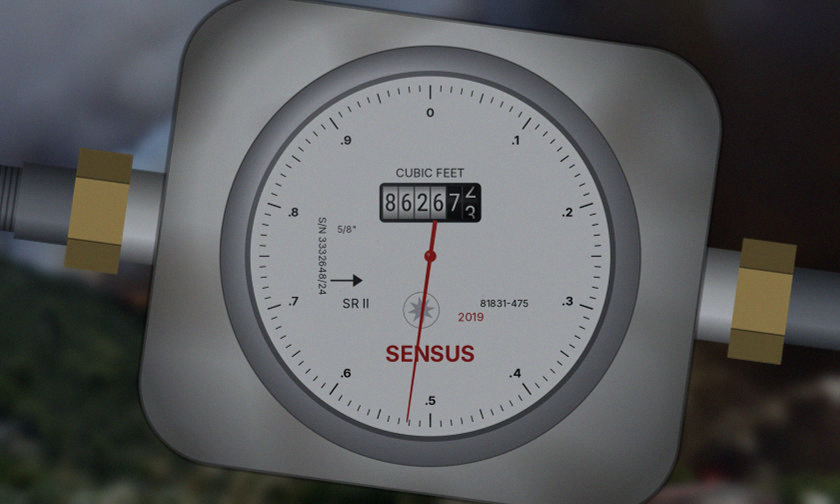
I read 862672.52; ft³
